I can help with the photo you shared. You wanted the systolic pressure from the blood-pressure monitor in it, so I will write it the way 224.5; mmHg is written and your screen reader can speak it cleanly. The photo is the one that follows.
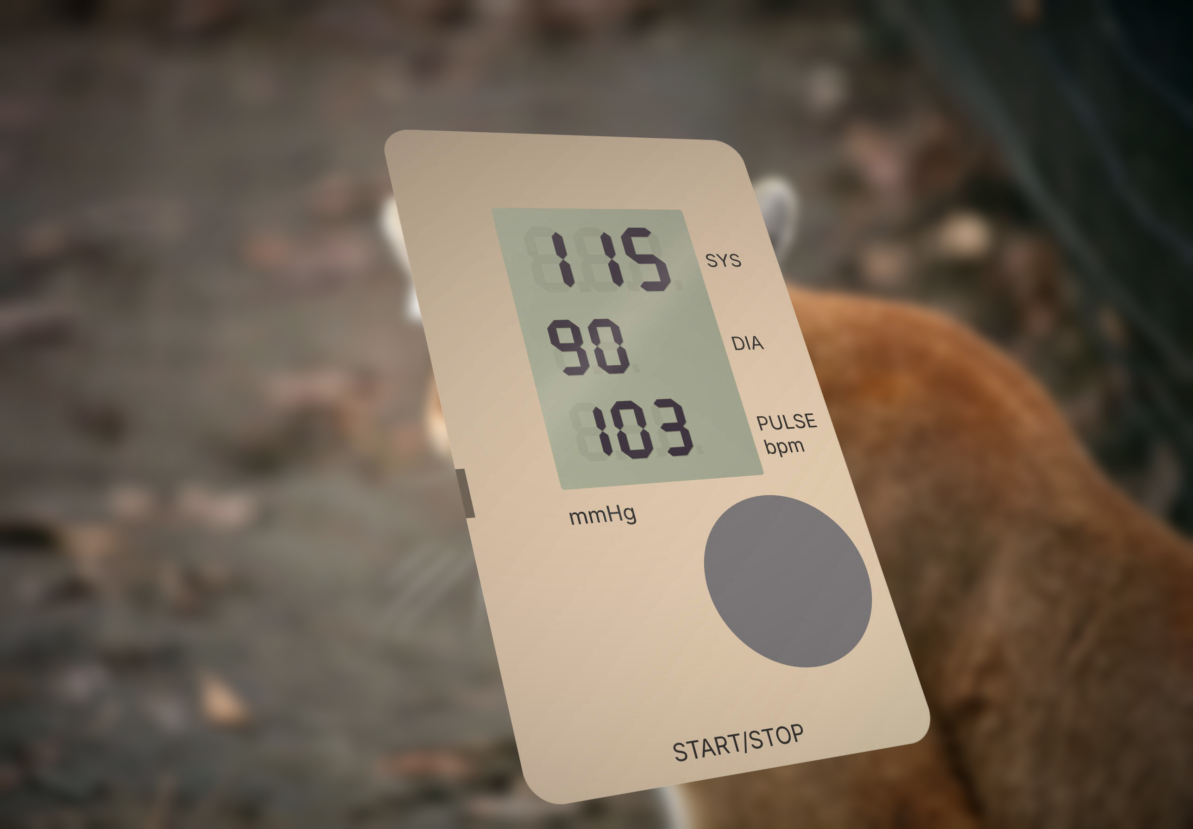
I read 115; mmHg
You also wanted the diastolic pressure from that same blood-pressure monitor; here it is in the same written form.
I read 90; mmHg
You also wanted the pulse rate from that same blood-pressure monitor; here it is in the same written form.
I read 103; bpm
